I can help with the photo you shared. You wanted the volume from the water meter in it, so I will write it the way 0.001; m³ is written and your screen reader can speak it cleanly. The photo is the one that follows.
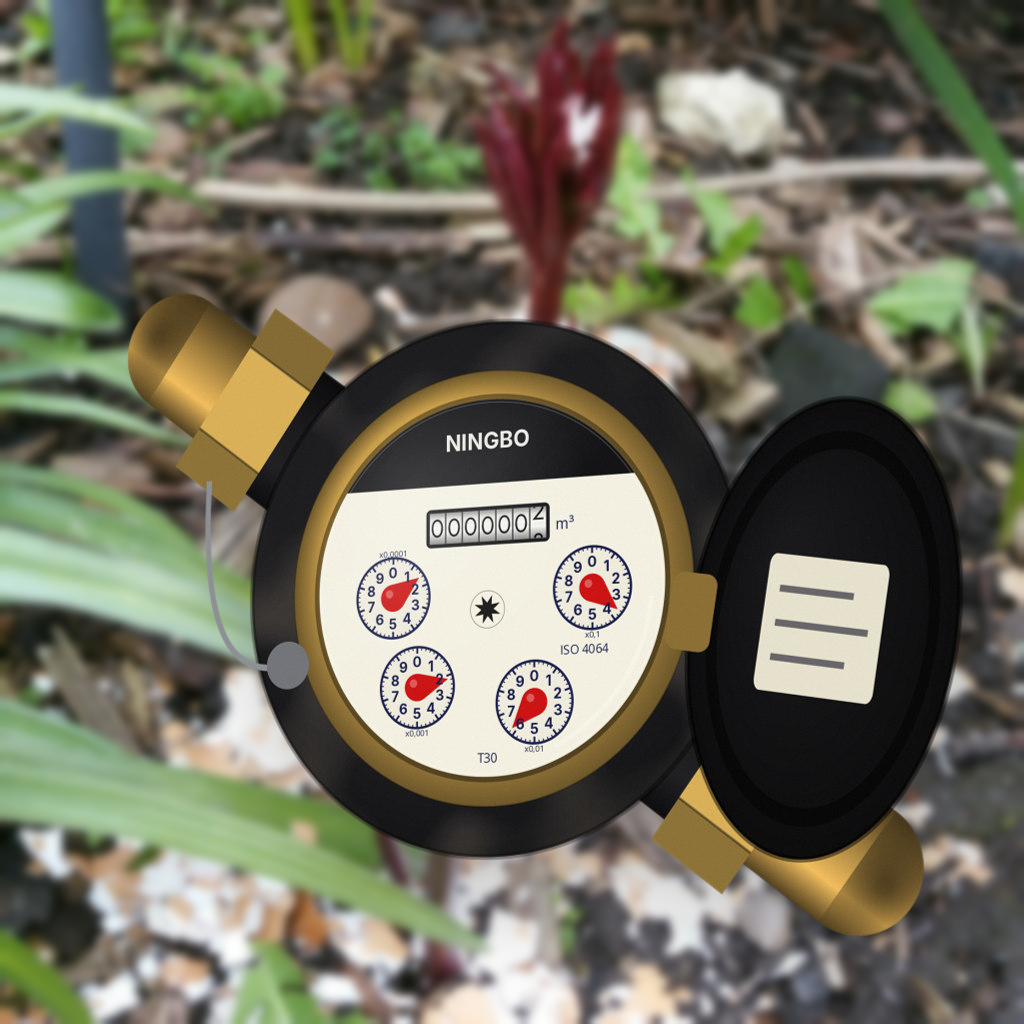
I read 2.3621; m³
